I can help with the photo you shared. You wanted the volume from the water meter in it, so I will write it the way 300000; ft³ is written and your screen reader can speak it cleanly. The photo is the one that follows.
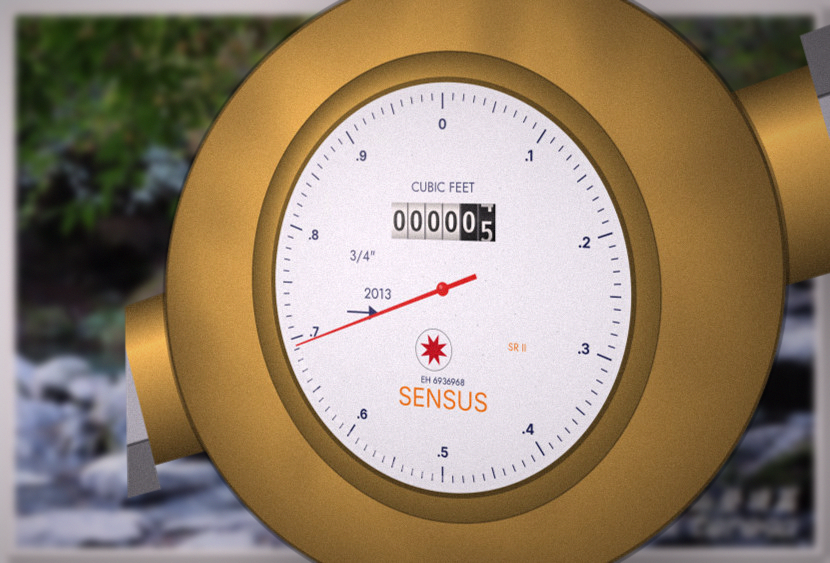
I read 4.69; ft³
